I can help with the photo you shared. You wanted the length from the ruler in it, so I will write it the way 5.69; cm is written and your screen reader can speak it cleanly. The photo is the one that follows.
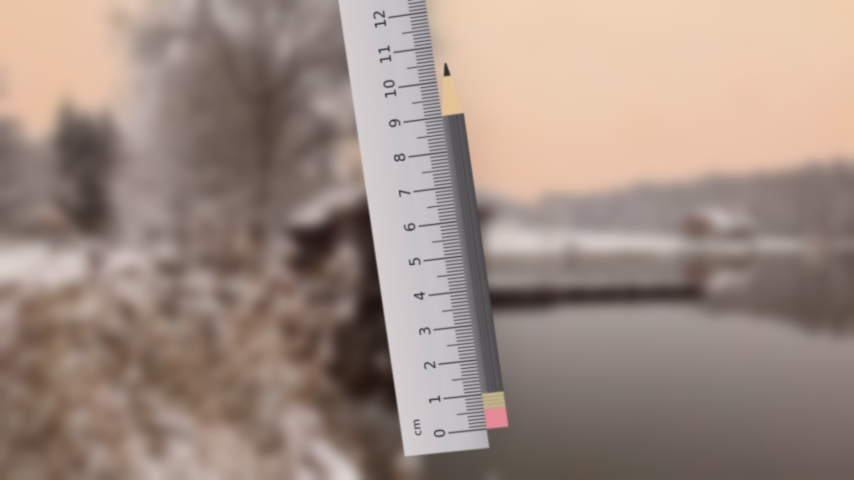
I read 10.5; cm
